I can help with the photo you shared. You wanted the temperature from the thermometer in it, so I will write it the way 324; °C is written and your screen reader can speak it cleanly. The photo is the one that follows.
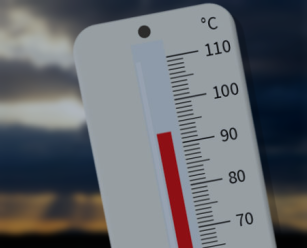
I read 93; °C
